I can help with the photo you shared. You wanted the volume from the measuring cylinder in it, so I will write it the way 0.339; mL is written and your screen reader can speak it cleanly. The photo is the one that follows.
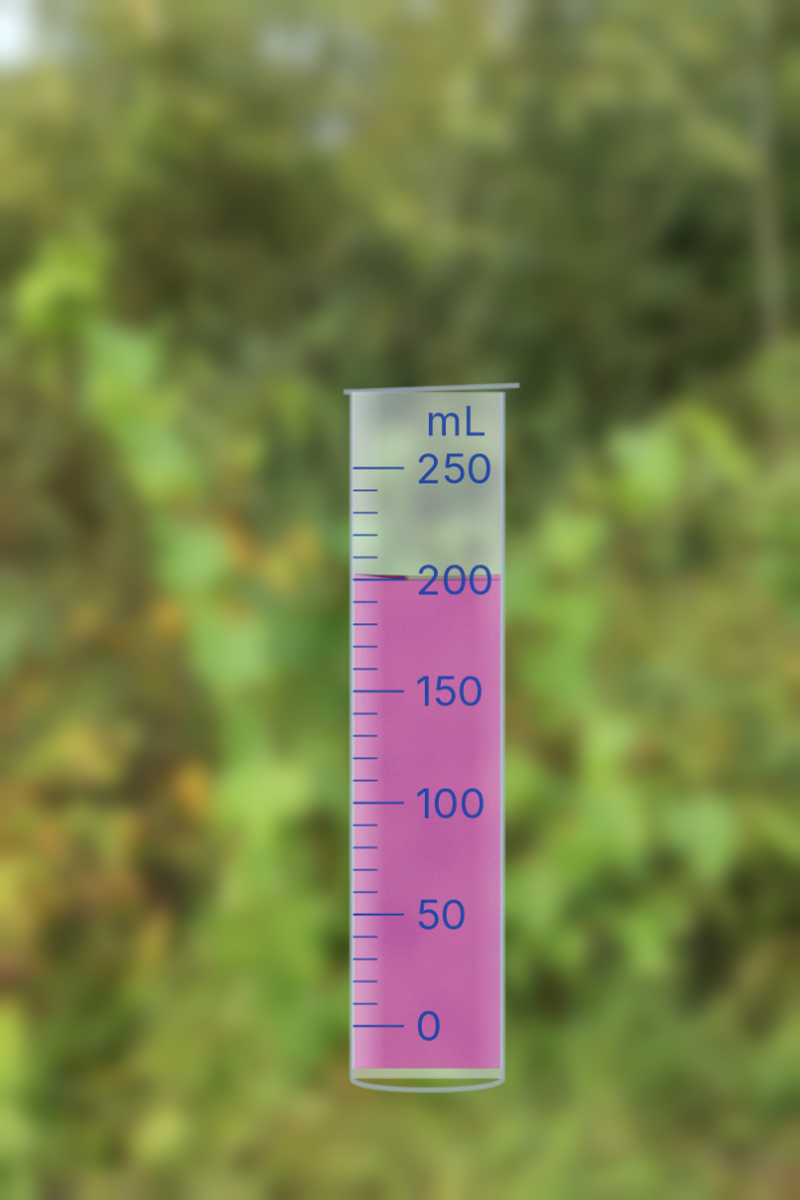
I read 200; mL
